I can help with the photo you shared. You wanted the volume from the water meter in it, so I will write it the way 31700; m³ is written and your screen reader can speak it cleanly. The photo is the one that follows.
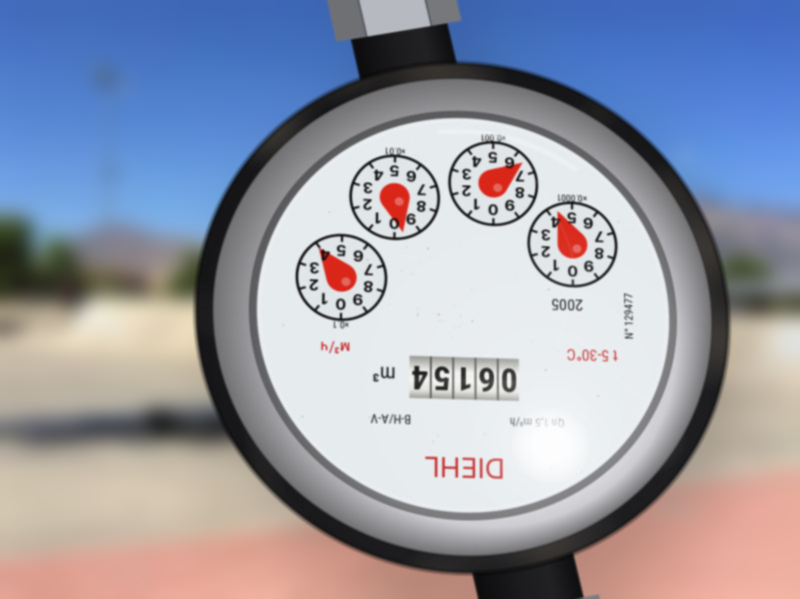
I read 6154.3964; m³
